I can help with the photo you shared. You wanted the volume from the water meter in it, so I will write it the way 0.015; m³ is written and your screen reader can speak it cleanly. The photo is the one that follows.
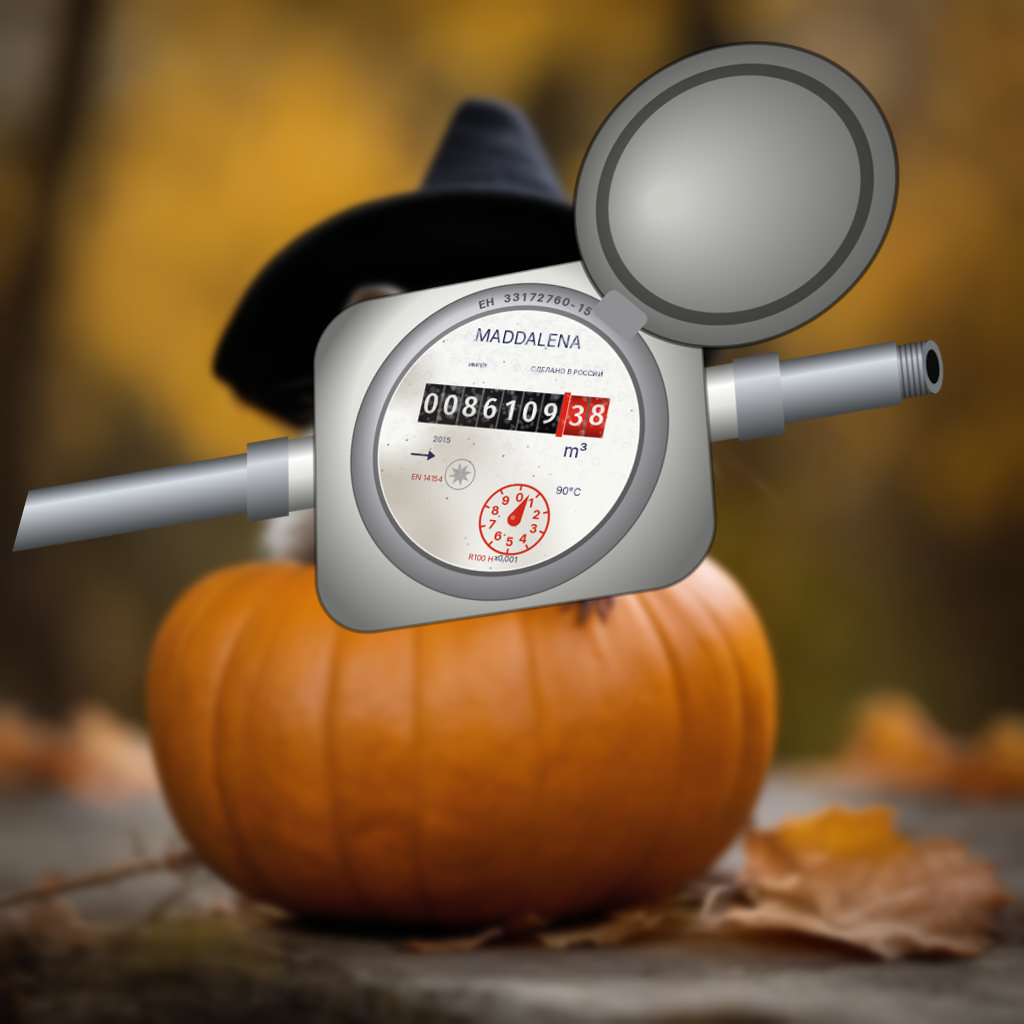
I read 86109.380; m³
